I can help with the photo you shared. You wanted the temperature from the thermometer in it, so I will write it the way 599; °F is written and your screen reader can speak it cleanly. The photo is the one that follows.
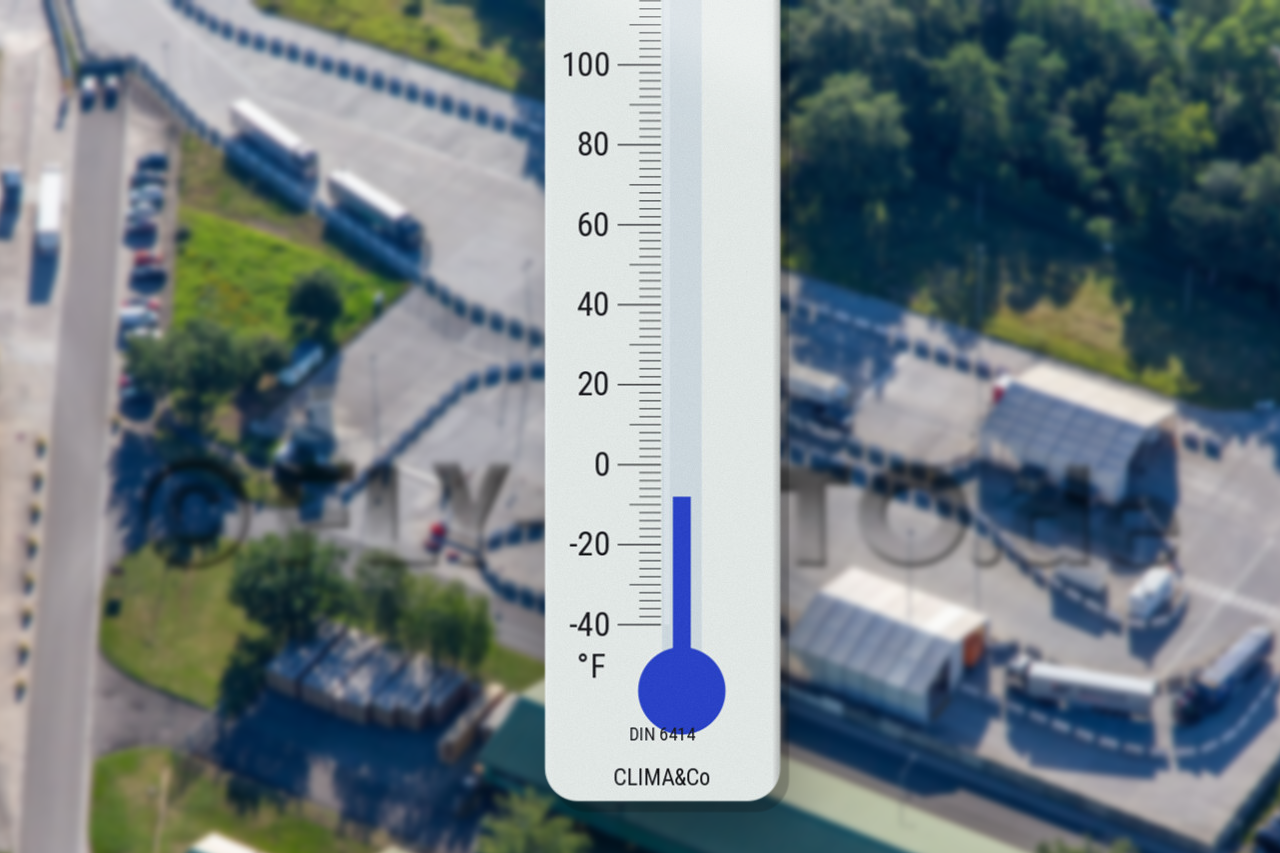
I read -8; °F
